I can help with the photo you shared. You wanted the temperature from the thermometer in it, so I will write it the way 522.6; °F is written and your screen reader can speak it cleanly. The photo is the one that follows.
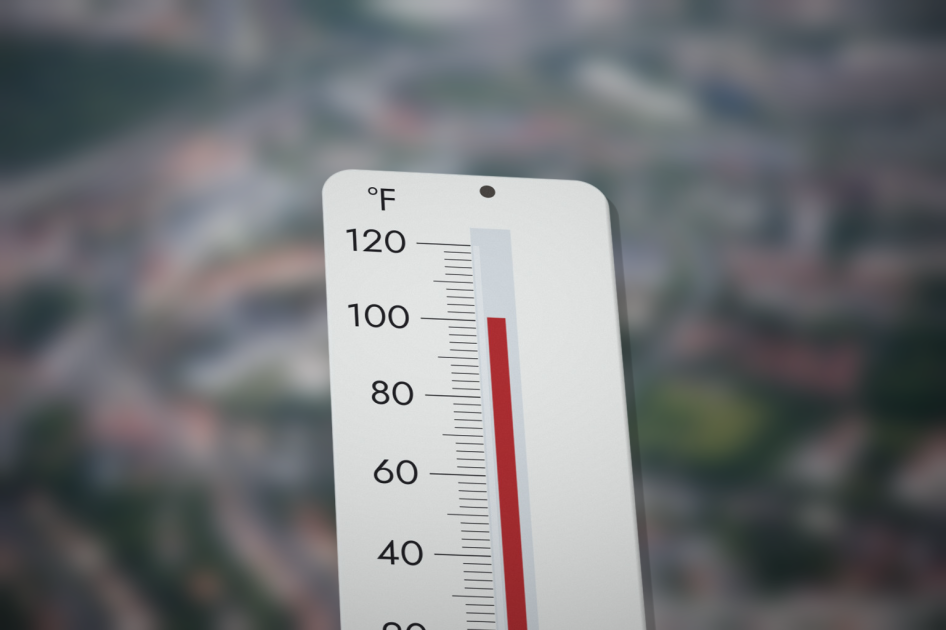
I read 101; °F
